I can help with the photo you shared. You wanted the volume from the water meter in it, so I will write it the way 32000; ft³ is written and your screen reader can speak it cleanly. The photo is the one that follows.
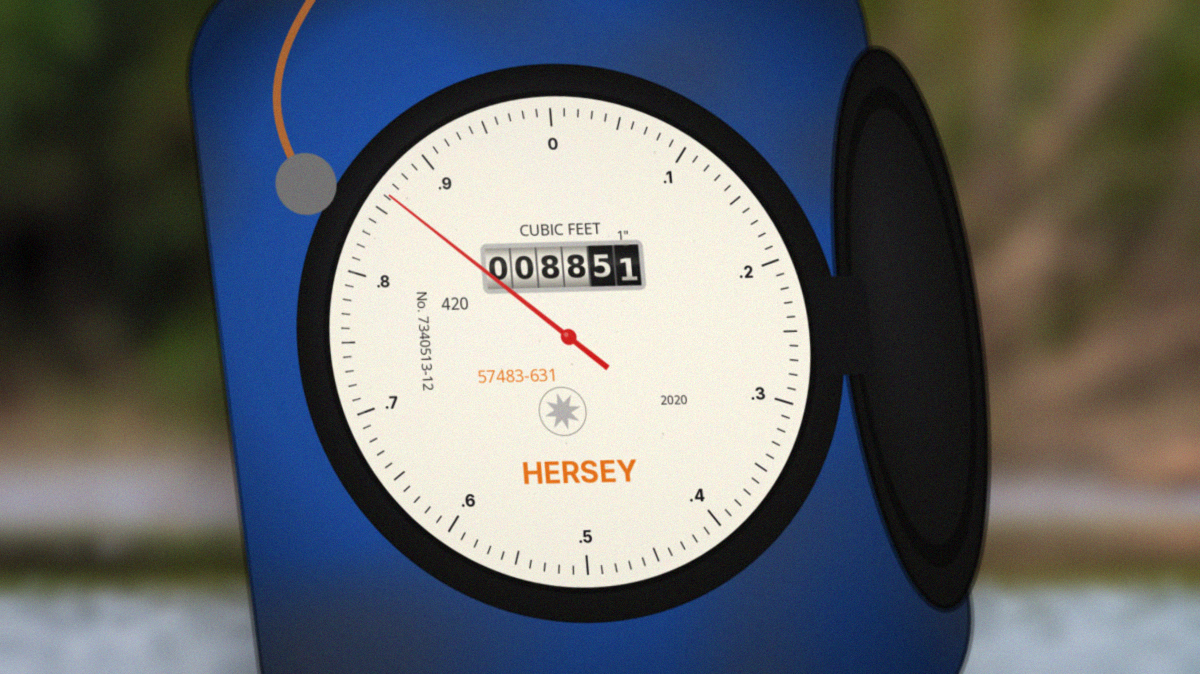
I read 8850.86; ft³
